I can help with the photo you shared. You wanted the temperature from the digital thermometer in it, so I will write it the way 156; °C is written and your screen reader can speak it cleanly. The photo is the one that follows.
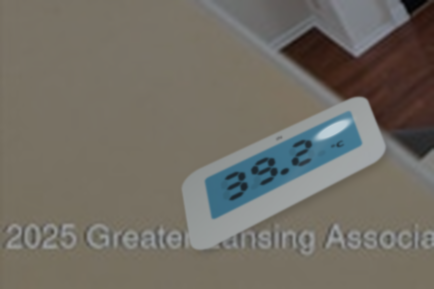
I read 39.2; °C
